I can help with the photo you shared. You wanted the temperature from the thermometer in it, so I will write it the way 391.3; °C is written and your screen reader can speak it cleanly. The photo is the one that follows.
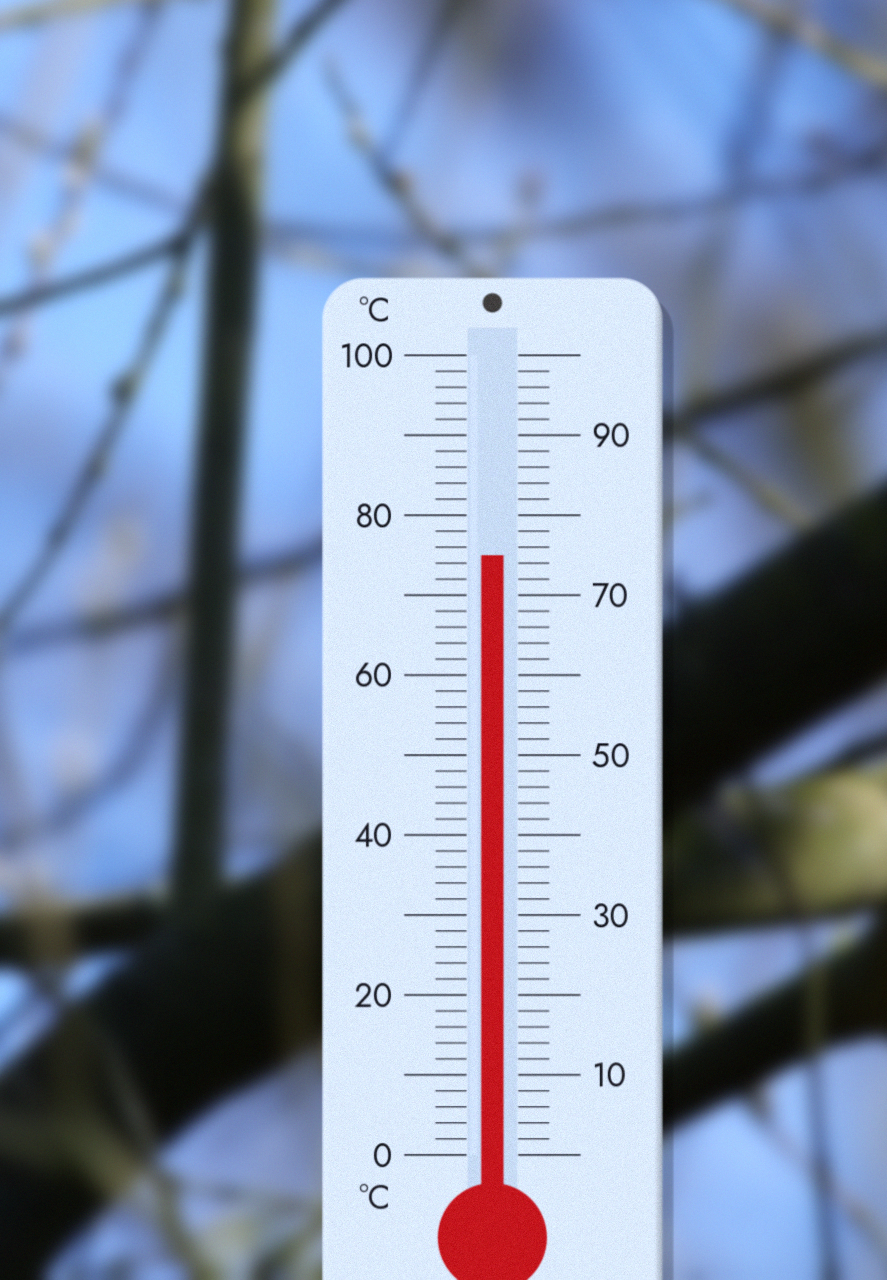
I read 75; °C
